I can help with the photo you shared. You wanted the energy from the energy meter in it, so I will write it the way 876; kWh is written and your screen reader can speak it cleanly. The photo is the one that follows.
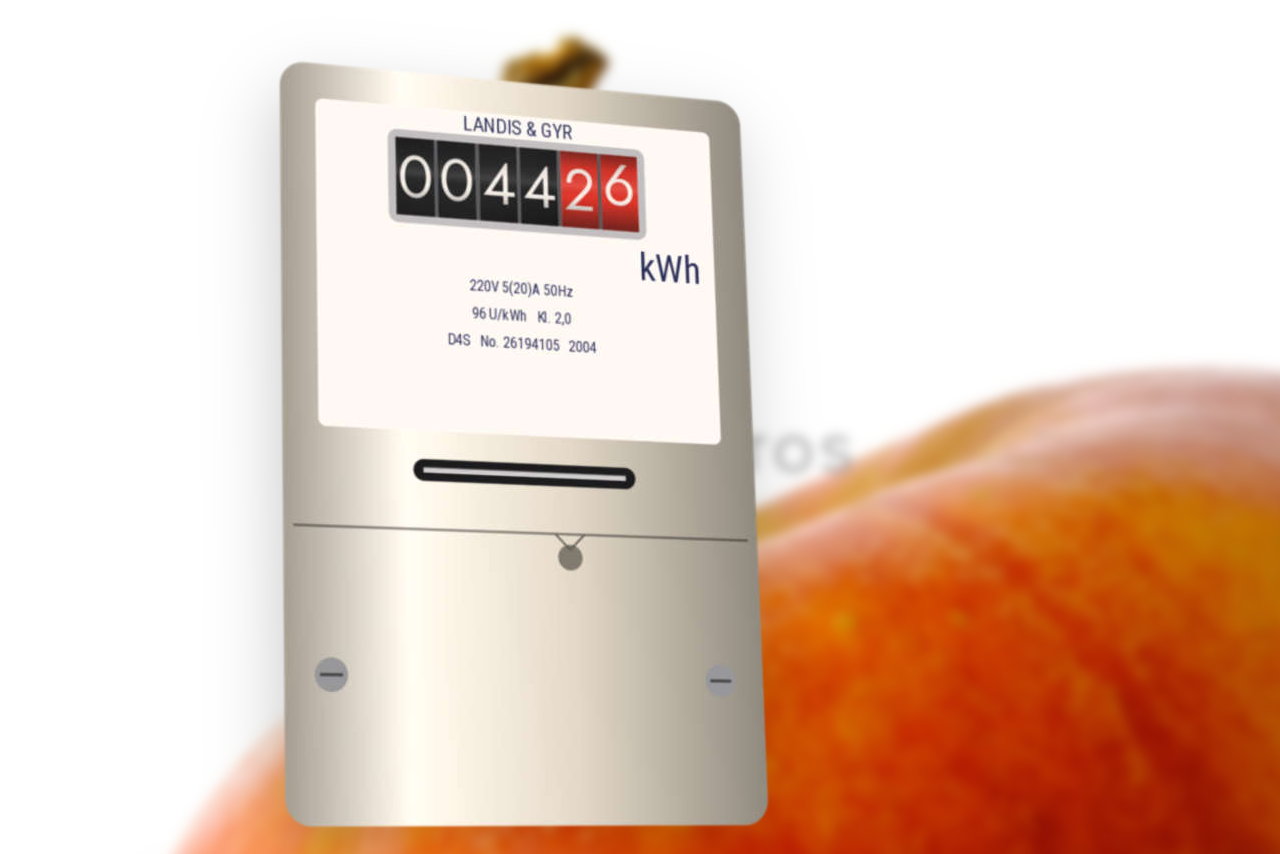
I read 44.26; kWh
